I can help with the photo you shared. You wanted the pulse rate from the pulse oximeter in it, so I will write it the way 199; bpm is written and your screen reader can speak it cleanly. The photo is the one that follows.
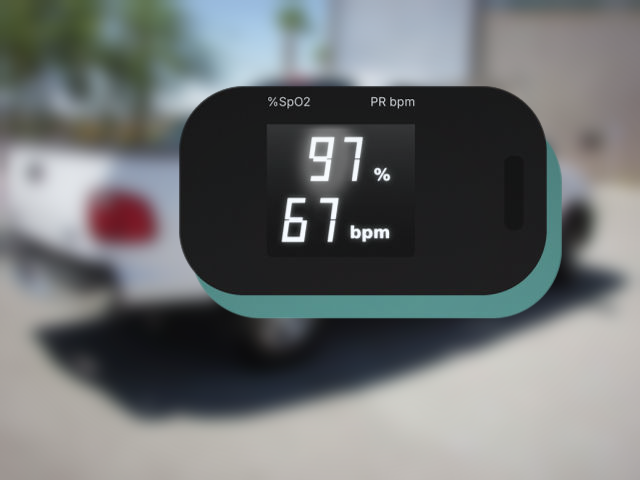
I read 67; bpm
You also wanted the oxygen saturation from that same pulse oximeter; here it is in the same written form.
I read 97; %
